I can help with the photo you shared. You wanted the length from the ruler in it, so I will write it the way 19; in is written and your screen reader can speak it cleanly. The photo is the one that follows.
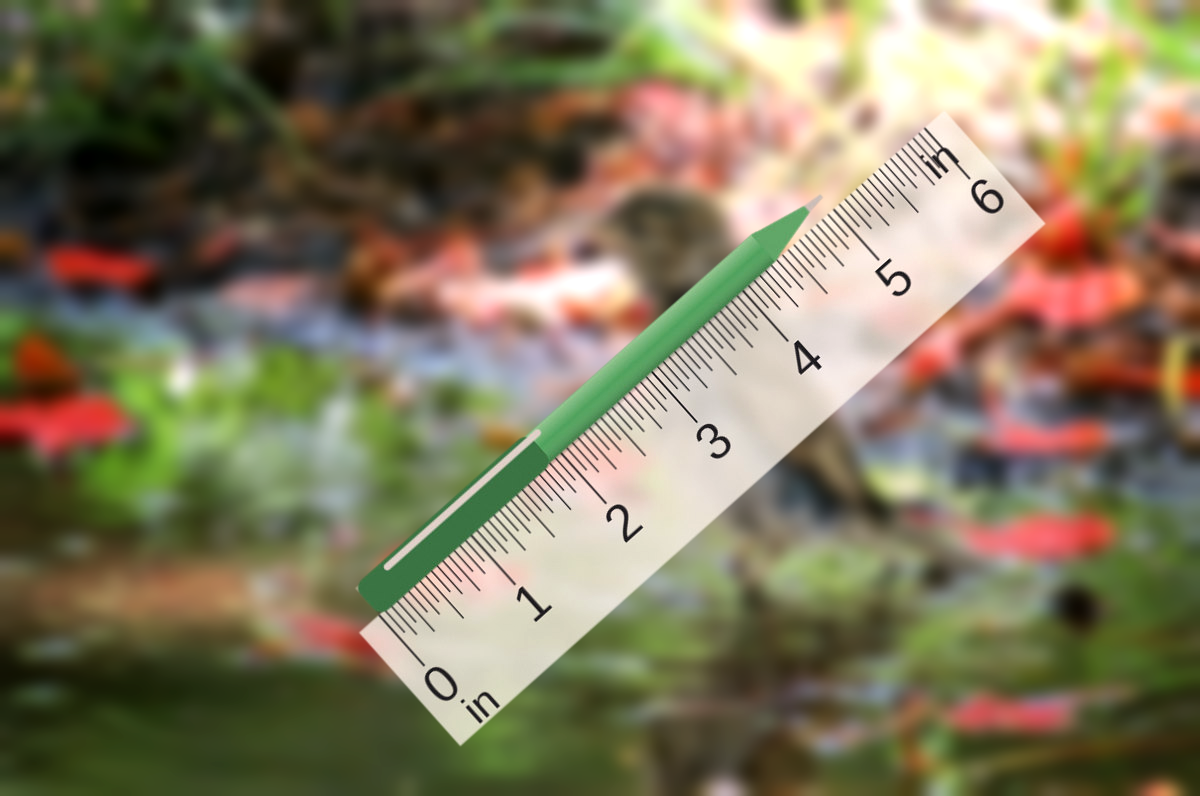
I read 5; in
